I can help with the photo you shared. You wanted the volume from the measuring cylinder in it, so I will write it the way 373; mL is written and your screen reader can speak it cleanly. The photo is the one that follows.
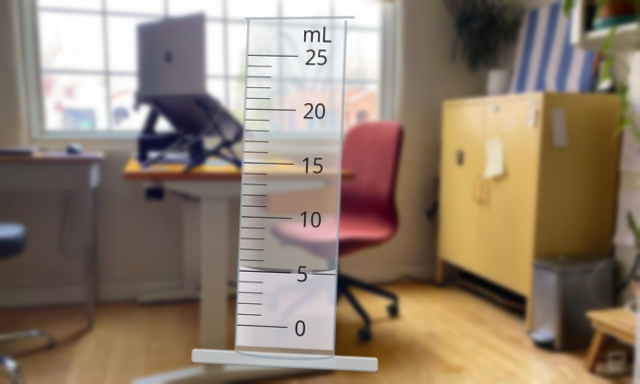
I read 5; mL
